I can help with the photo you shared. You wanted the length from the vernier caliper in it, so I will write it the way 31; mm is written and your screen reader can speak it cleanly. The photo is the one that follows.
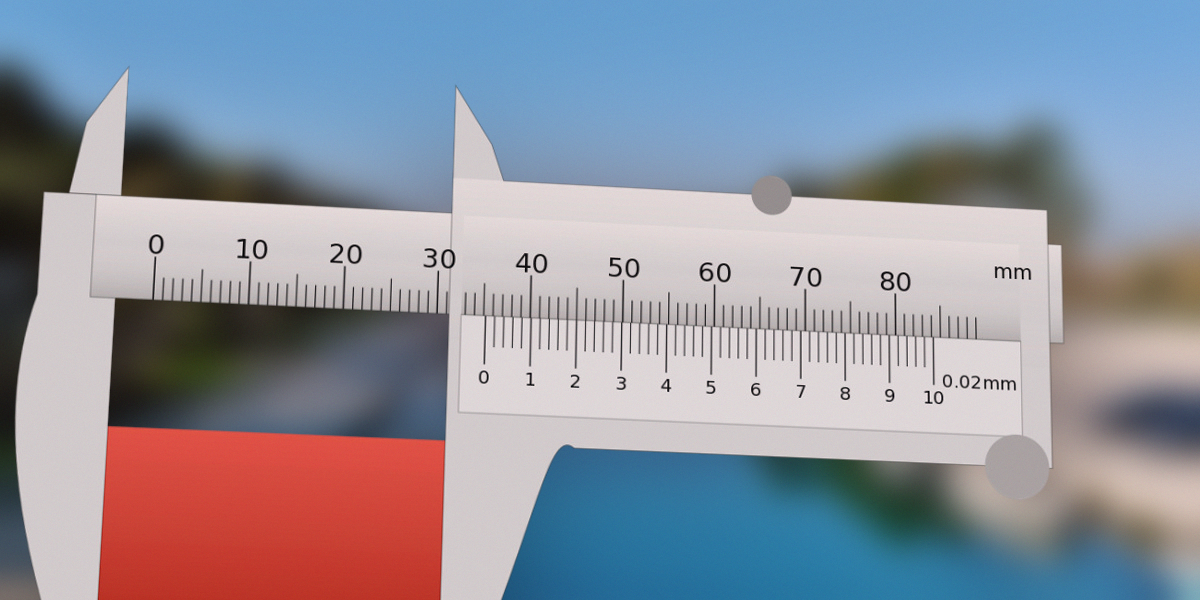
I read 35.2; mm
